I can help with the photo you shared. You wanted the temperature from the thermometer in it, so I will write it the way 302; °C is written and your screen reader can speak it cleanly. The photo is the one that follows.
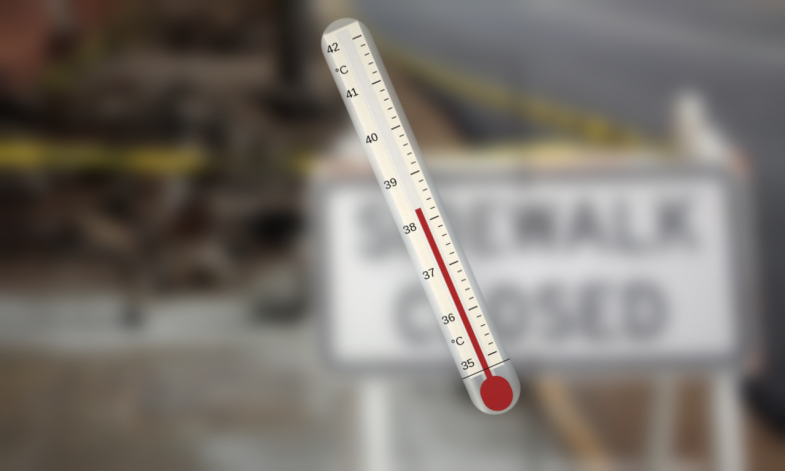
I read 38.3; °C
